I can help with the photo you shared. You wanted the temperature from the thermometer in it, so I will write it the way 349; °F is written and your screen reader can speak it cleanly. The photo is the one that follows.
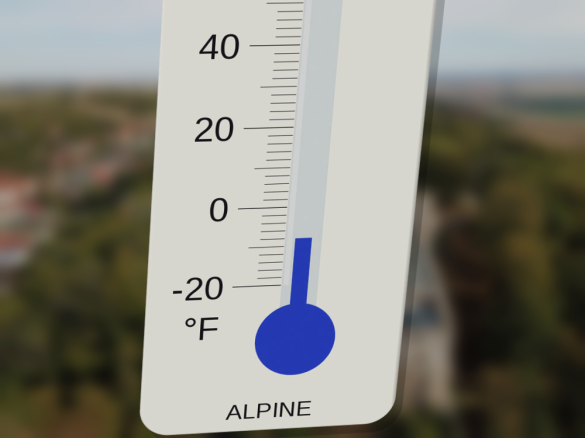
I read -8; °F
